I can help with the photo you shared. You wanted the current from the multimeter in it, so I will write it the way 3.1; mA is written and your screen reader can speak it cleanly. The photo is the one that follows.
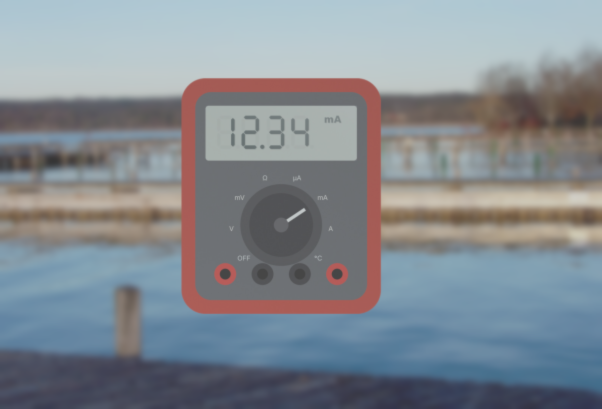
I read 12.34; mA
